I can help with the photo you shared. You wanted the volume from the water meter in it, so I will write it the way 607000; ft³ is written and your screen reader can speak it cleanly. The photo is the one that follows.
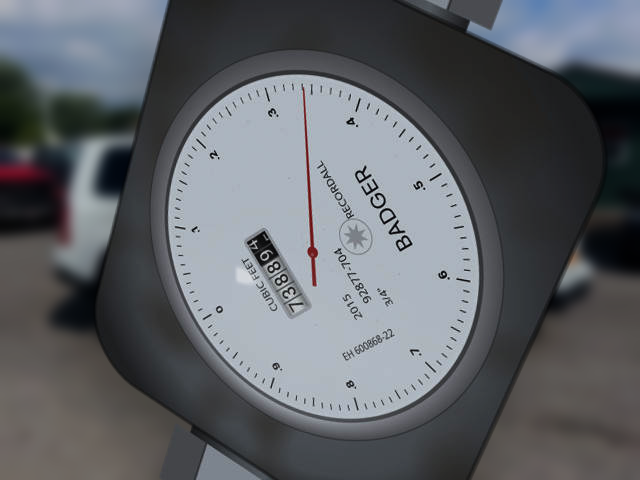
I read 738894.34; ft³
